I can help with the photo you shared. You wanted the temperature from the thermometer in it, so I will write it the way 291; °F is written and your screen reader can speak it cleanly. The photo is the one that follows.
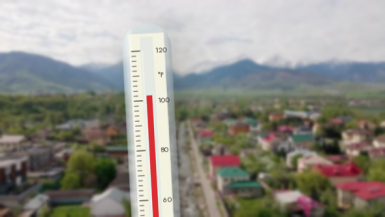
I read 102; °F
